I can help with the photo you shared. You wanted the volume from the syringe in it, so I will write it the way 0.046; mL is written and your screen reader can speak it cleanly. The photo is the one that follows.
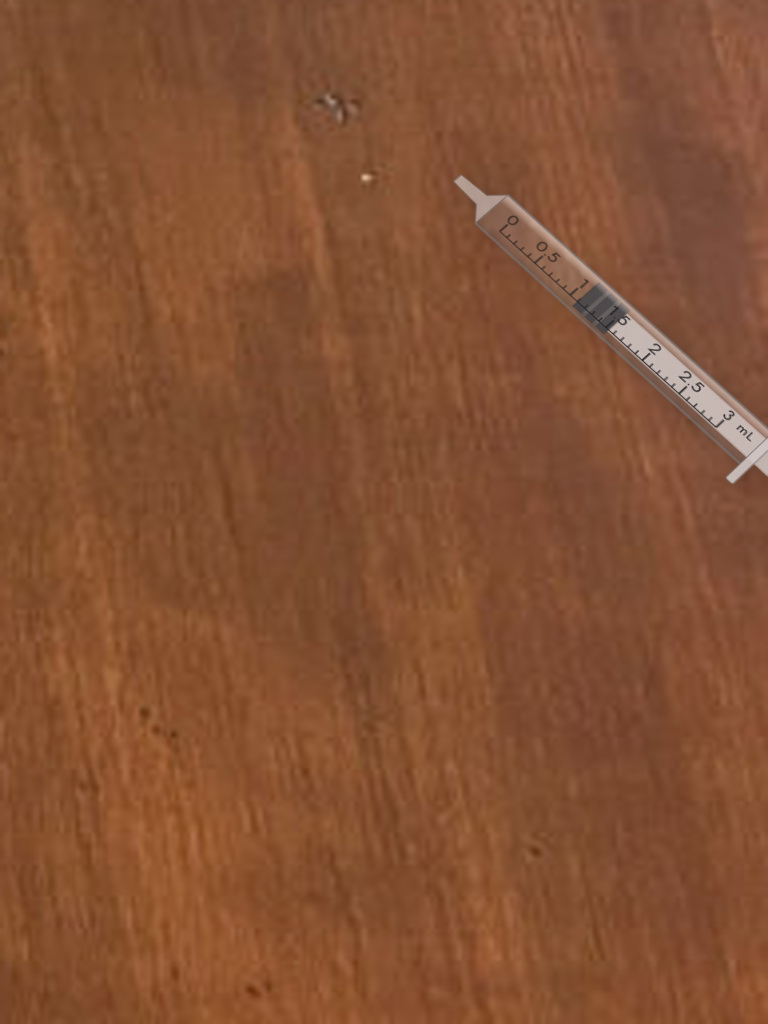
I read 1.1; mL
